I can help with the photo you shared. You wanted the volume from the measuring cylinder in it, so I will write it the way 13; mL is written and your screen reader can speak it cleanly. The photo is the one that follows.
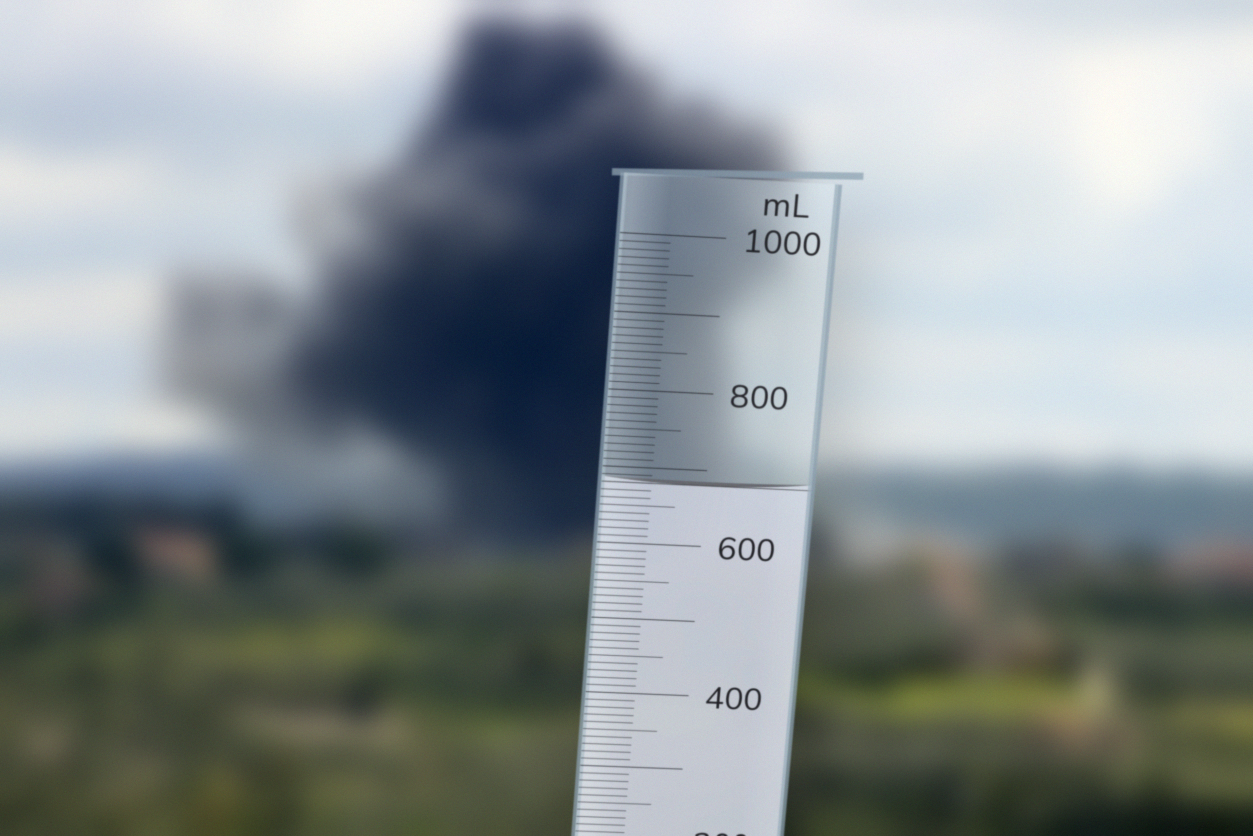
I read 680; mL
